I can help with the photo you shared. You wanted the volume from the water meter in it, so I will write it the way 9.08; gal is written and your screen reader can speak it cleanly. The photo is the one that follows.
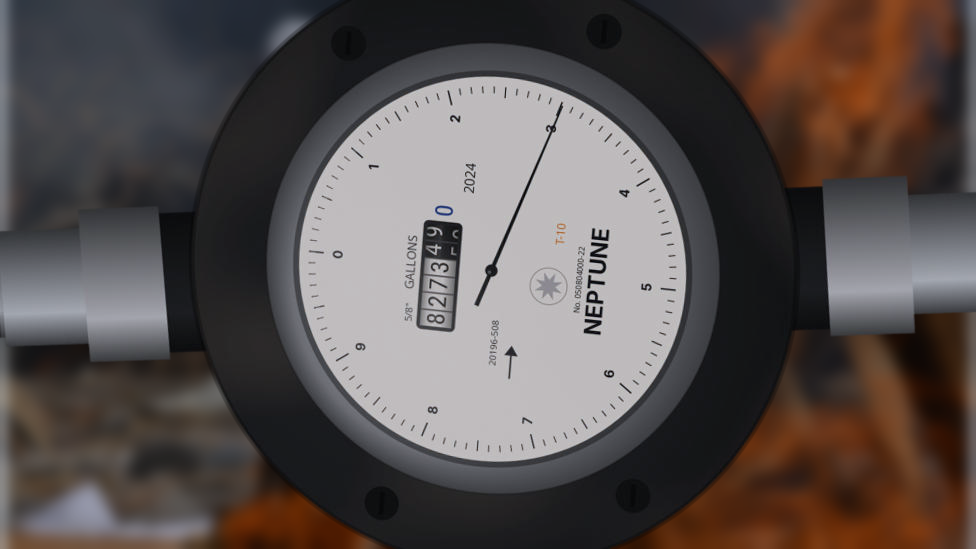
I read 8273493.0; gal
